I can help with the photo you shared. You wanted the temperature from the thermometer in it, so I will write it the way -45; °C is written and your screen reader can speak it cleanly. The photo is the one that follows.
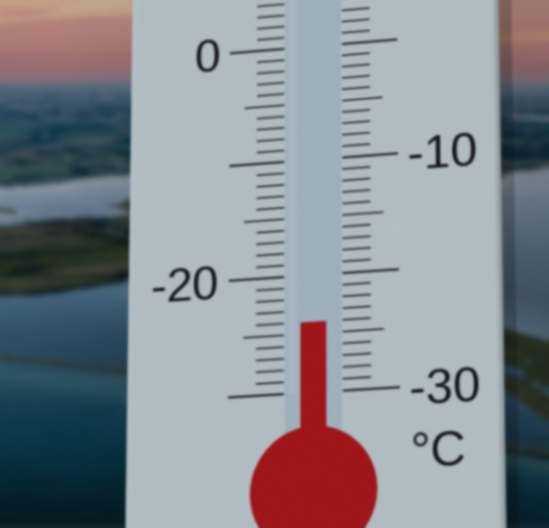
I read -24; °C
